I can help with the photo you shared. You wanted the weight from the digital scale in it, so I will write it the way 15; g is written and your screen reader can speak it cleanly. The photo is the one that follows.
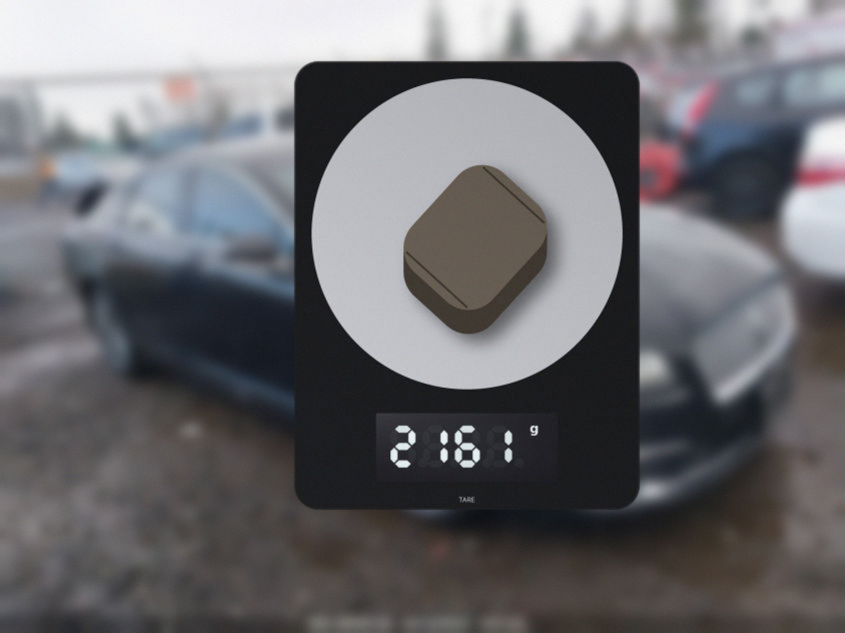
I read 2161; g
